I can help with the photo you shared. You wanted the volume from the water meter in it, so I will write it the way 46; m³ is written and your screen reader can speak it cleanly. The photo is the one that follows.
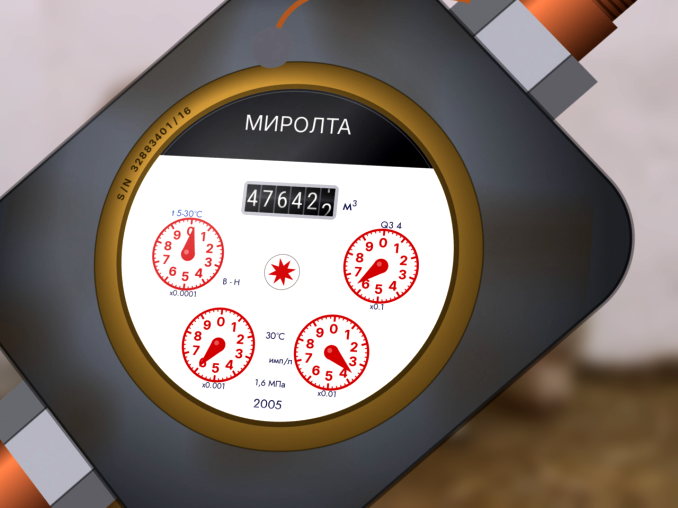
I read 476421.6360; m³
